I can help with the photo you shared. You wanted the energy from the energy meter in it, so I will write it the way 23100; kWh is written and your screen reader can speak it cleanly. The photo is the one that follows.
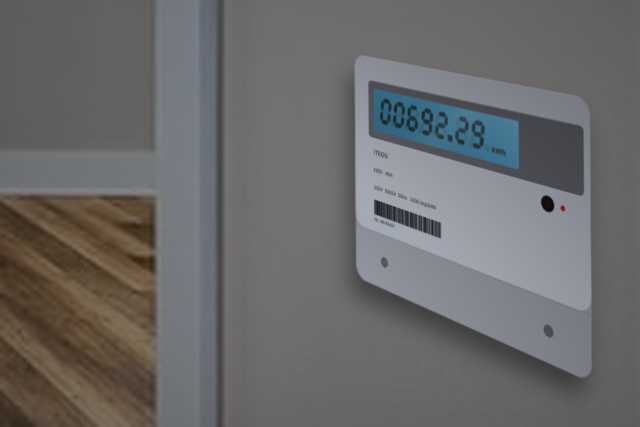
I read 692.29; kWh
